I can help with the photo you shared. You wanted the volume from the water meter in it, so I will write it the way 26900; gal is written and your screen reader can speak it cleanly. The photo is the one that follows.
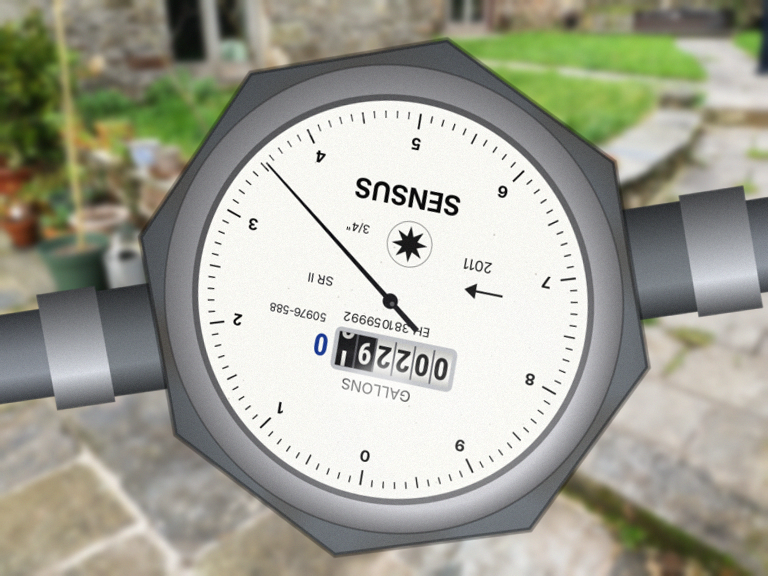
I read 22913.5; gal
